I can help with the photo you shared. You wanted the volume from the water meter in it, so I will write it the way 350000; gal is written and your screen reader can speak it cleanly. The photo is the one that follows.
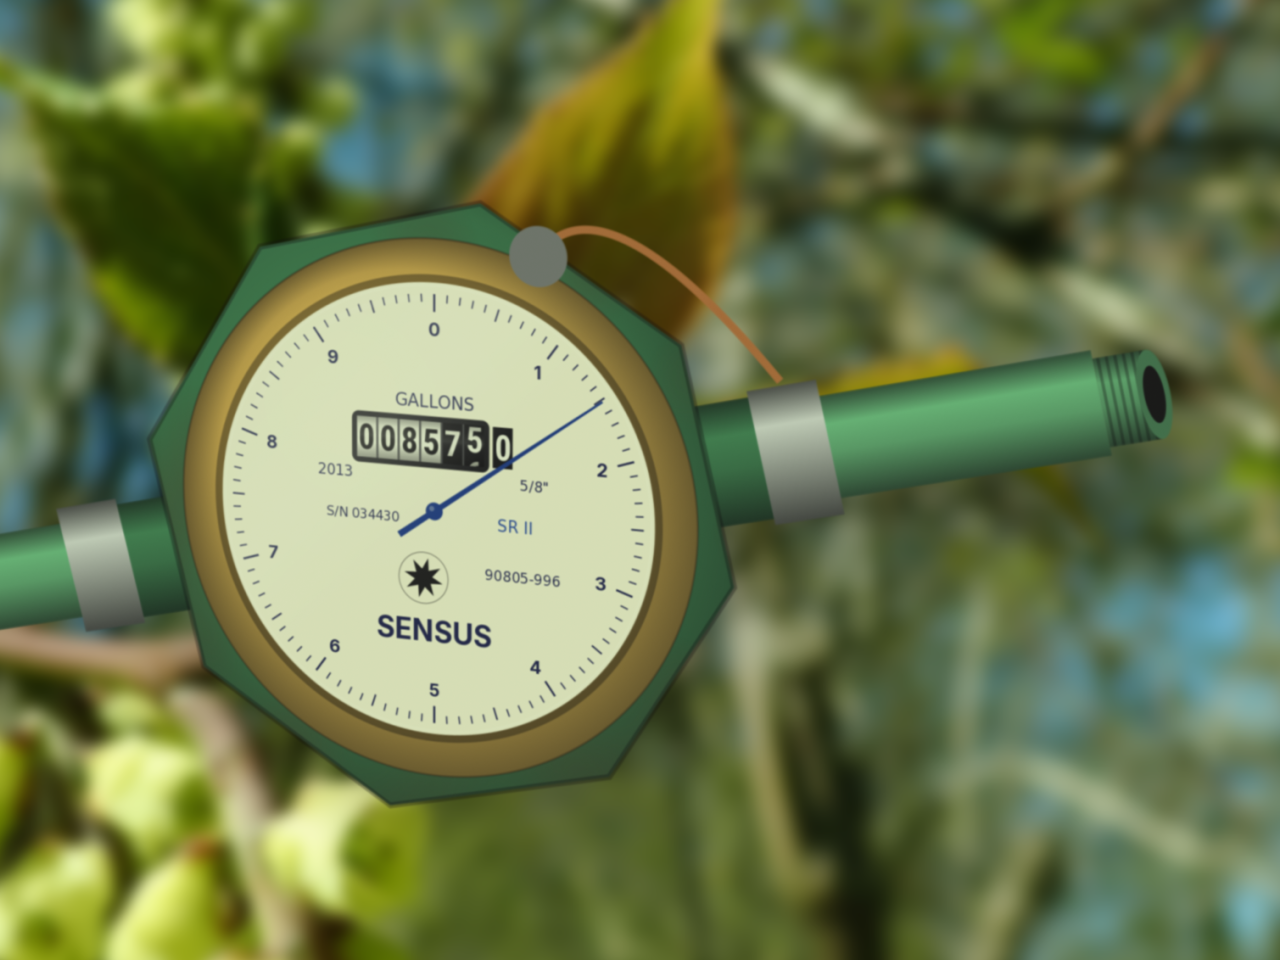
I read 85751.5; gal
